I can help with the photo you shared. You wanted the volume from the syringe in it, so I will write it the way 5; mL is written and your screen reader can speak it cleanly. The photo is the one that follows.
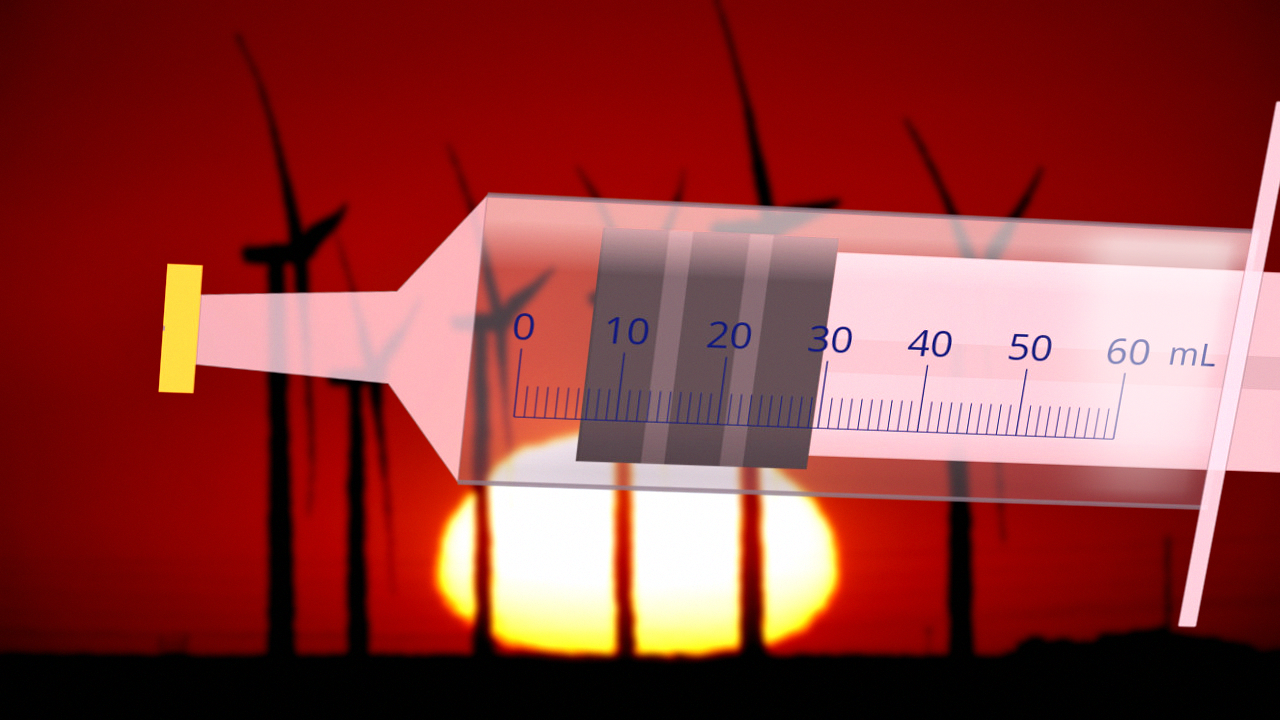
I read 6.5; mL
